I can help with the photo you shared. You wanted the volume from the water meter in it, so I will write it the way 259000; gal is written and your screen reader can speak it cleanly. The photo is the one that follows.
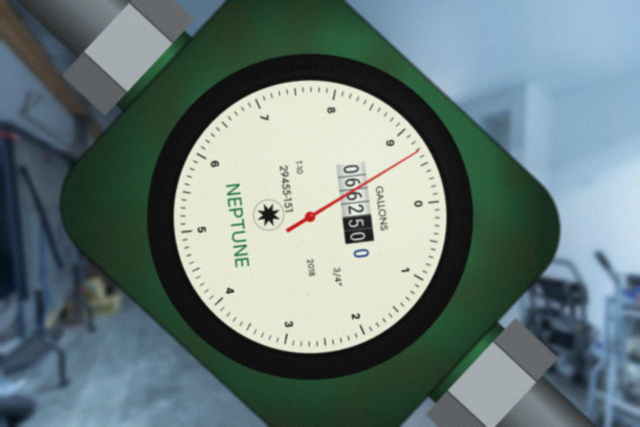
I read 662499.3; gal
